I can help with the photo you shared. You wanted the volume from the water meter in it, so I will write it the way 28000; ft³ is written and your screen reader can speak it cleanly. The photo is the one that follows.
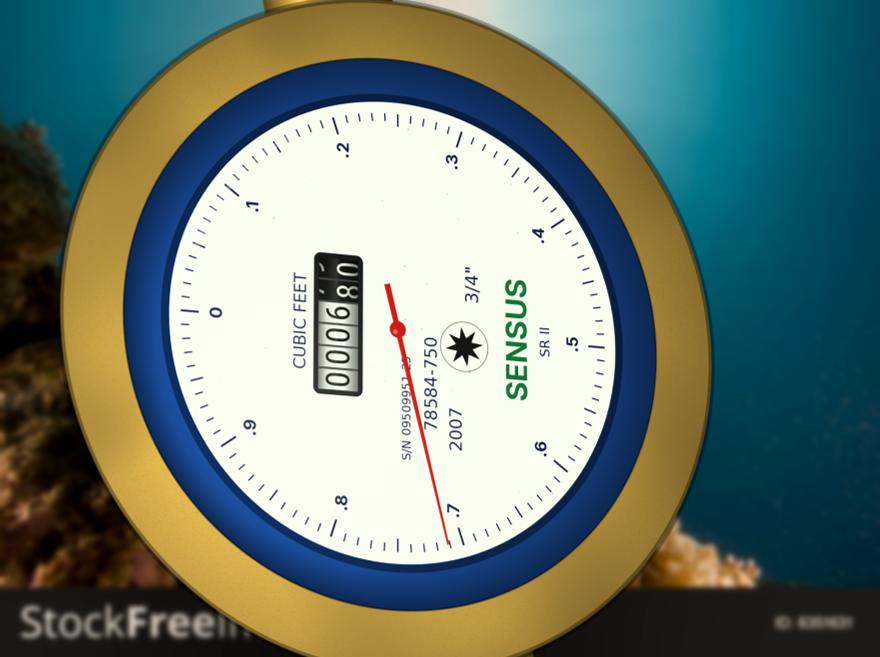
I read 679.71; ft³
